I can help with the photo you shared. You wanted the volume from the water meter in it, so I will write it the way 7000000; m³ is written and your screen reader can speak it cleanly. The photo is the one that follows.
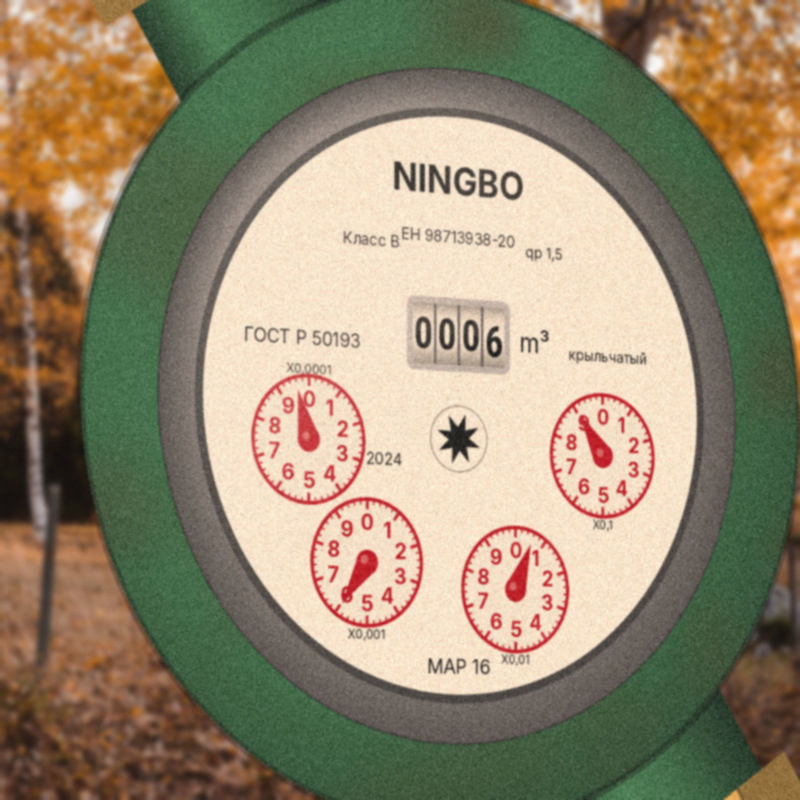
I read 5.9059; m³
